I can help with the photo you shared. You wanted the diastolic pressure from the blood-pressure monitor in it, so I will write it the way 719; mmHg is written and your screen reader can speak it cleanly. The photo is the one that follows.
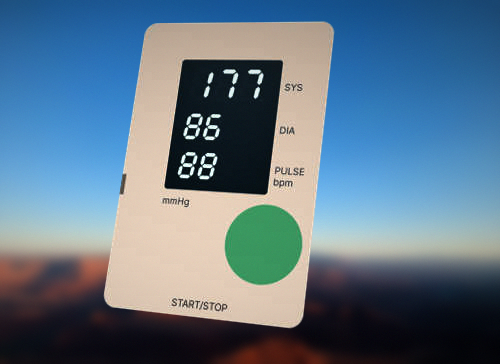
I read 86; mmHg
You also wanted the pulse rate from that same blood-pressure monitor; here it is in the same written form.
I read 88; bpm
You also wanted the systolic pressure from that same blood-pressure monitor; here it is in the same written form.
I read 177; mmHg
